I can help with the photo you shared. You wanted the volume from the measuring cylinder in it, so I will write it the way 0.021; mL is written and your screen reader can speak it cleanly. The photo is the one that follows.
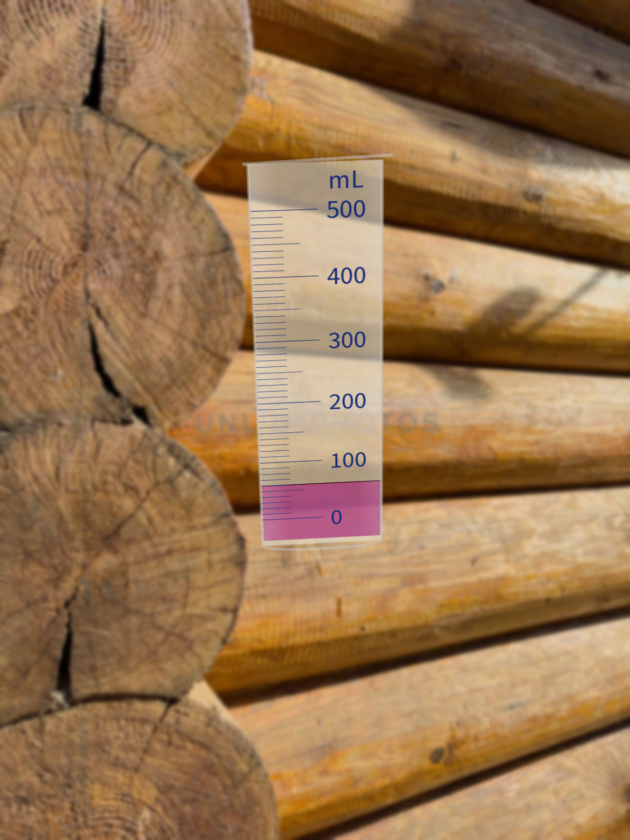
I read 60; mL
